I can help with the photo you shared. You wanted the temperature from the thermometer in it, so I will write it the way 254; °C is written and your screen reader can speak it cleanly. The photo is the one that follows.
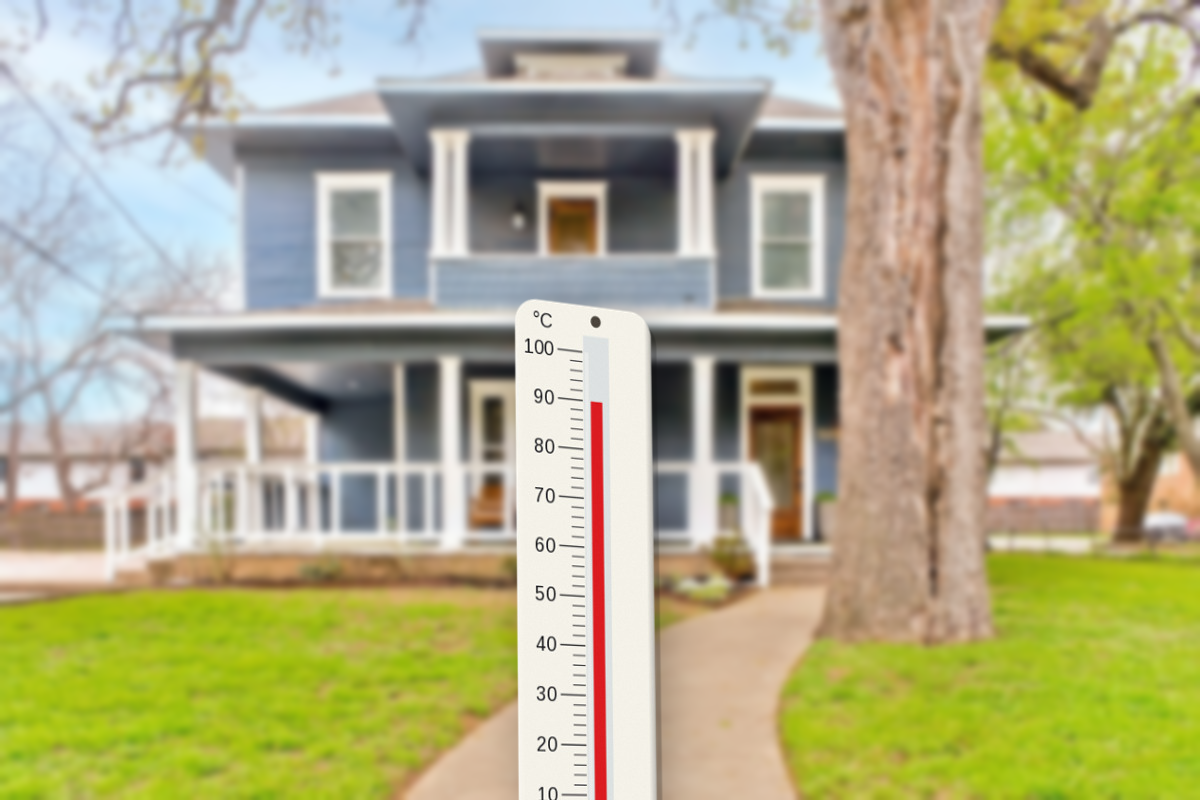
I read 90; °C
